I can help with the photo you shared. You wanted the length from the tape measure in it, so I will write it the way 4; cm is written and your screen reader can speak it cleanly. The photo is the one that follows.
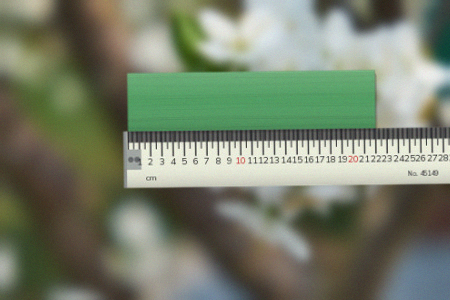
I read 22; cm
